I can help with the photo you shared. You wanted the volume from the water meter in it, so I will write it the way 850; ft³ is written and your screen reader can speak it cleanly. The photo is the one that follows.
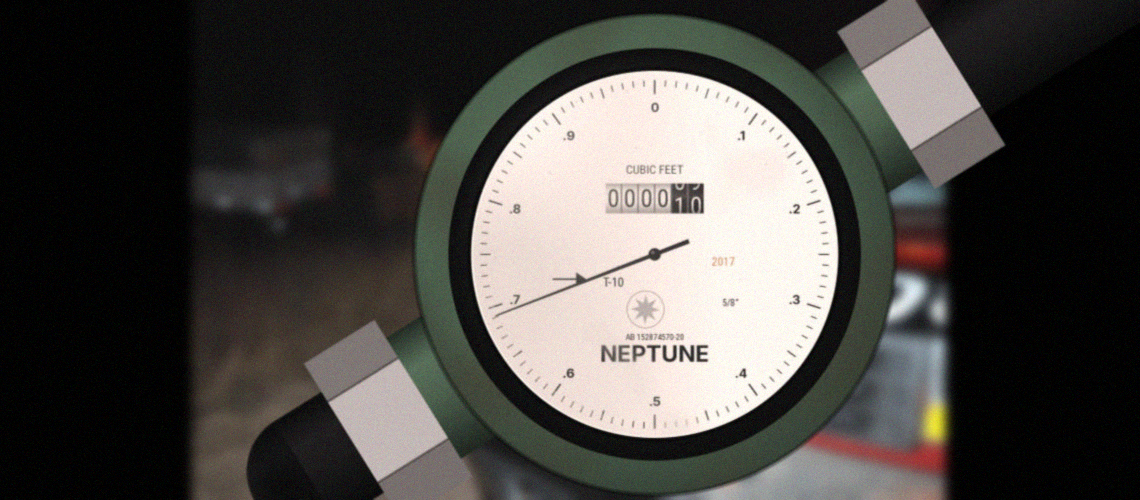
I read 9.69; ft³
